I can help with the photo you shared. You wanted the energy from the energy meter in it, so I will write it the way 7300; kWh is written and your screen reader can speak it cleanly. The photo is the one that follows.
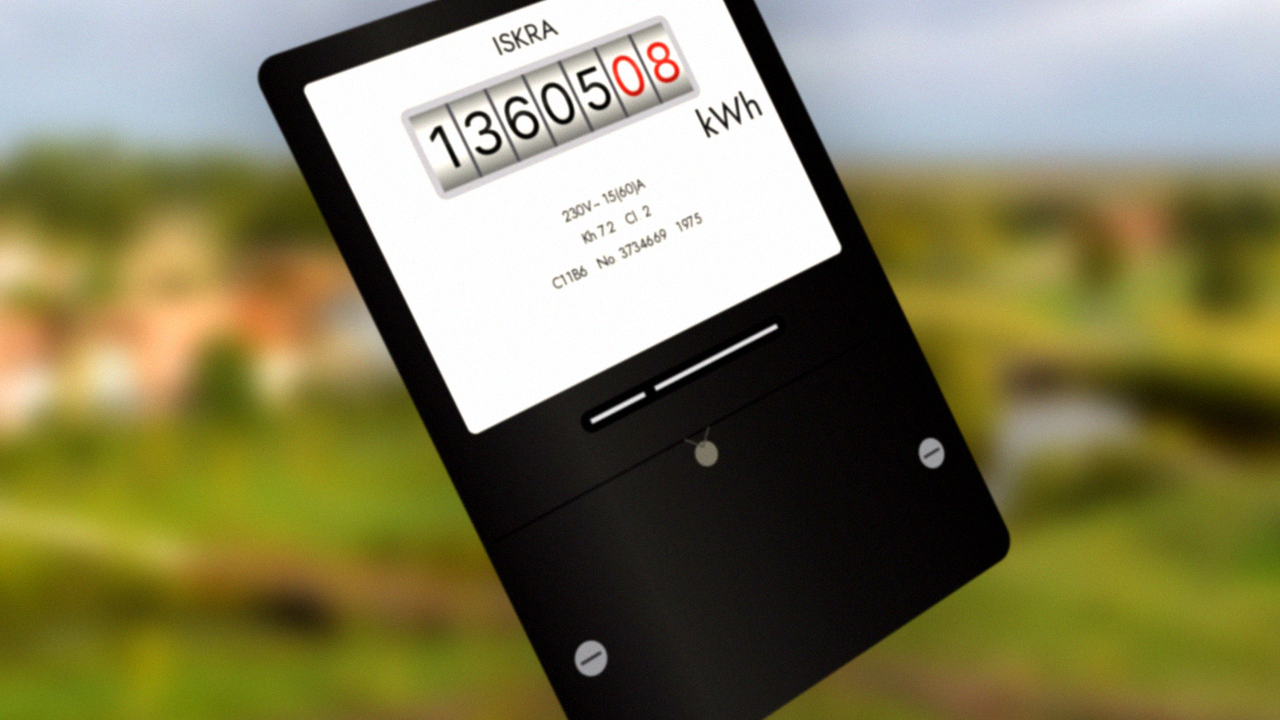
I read 13605.08; kWh
